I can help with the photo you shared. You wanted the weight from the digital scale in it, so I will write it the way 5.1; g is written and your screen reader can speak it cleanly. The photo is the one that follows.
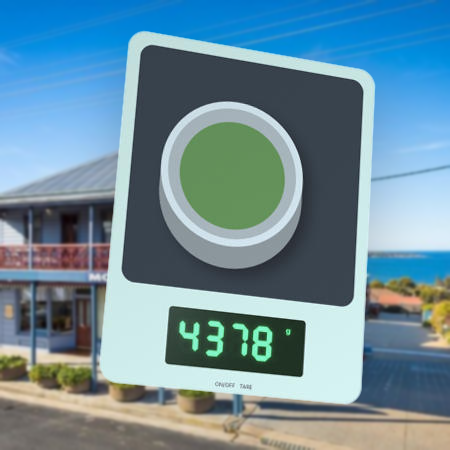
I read 4378; g
